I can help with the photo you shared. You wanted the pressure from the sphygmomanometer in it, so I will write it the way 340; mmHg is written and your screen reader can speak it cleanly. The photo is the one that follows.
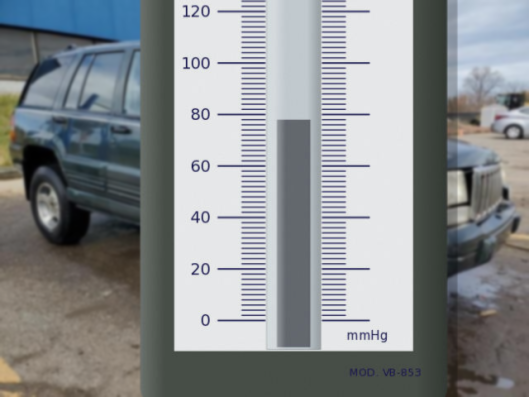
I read 78; mmHg
